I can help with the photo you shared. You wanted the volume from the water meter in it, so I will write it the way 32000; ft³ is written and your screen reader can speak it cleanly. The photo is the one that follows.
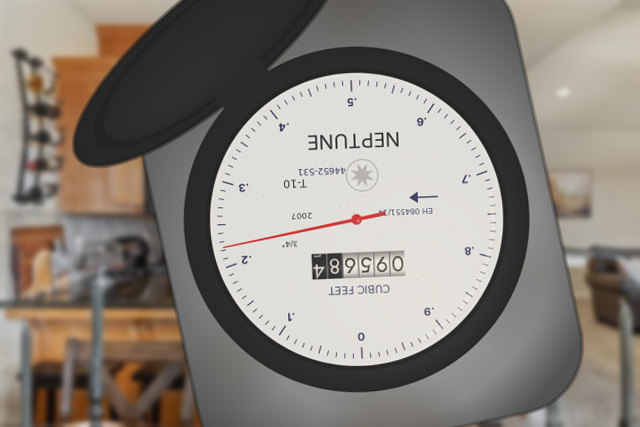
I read 95684.22; ft³
